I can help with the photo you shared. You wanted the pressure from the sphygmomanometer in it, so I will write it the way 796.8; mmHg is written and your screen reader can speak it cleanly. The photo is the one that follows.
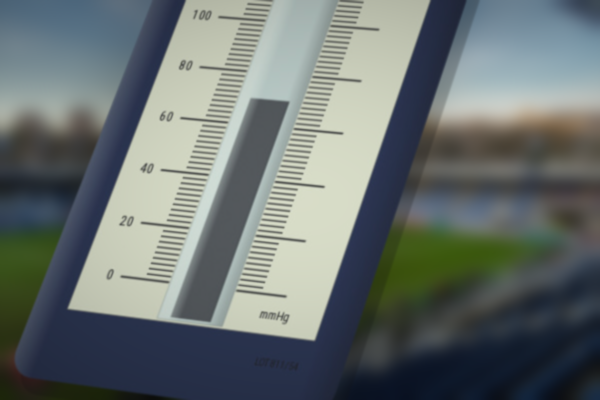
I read 70; mmHg
